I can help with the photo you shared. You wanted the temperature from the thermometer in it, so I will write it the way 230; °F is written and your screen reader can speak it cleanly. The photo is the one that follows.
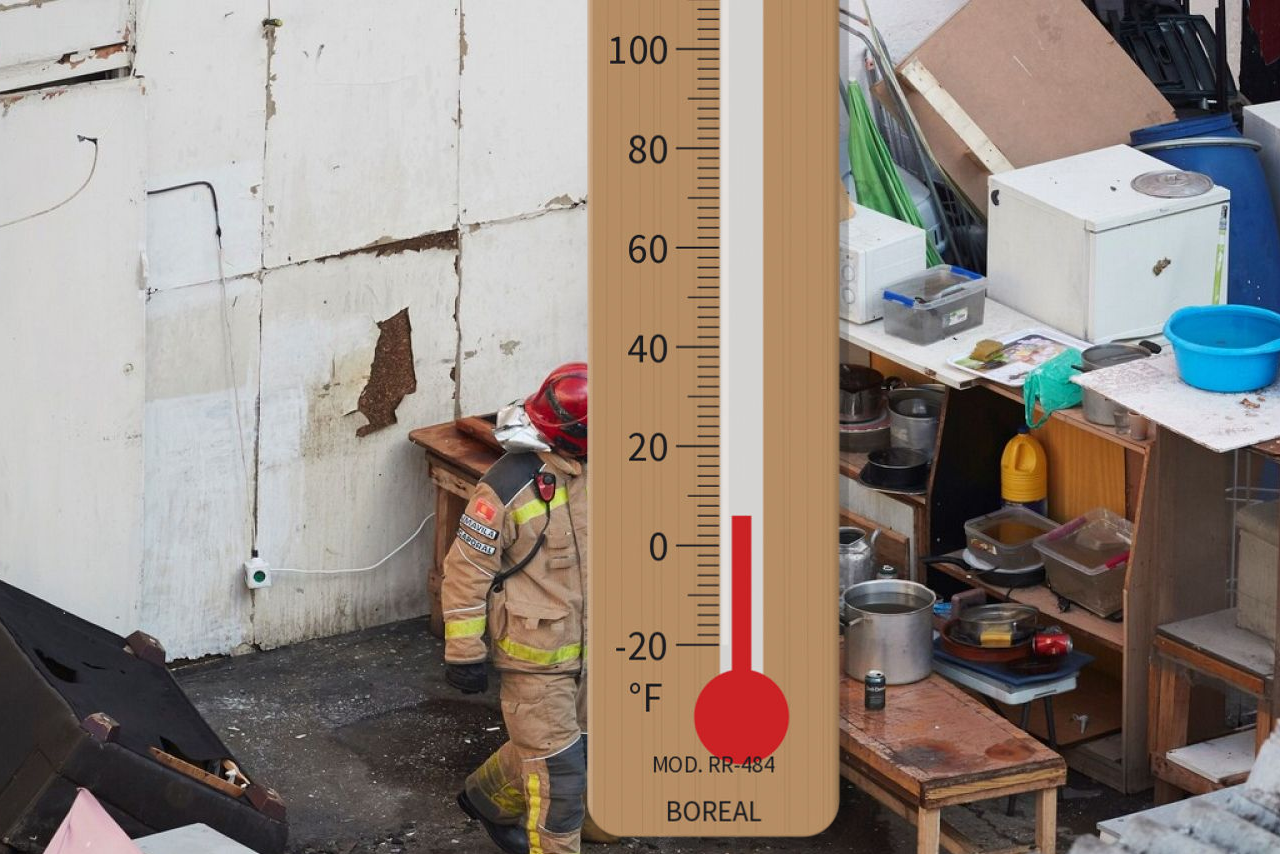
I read 6; °F
